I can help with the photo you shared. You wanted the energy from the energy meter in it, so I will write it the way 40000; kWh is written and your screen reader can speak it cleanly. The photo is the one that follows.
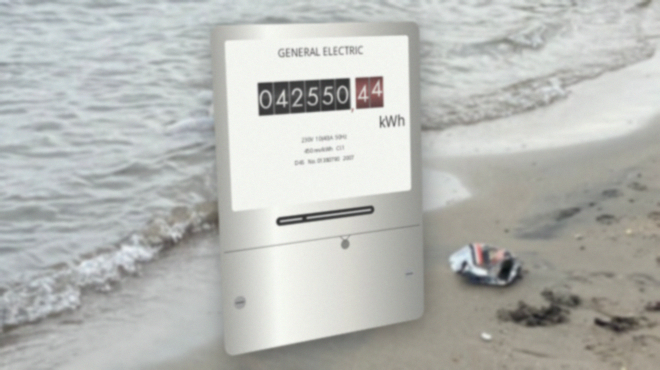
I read 42550.44; kWh
